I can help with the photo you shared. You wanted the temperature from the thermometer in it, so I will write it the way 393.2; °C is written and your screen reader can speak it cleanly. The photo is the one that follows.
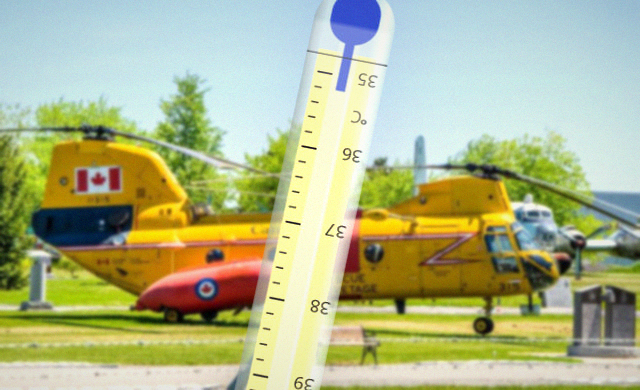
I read 35.2; °C
